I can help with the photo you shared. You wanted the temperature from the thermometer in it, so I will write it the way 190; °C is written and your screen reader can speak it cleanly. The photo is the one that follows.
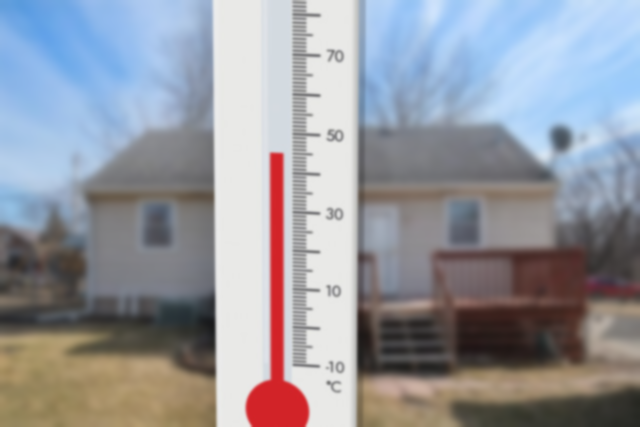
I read 45; °C
